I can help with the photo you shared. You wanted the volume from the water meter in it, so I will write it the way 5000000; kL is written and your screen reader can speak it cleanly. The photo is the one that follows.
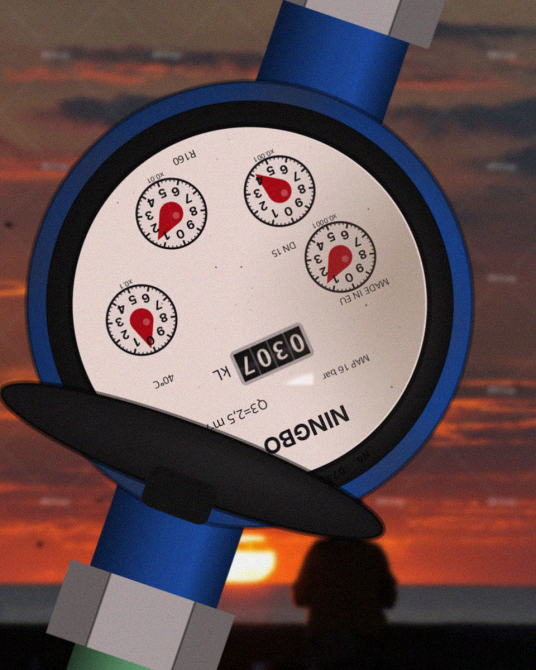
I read 307.0141; kL
